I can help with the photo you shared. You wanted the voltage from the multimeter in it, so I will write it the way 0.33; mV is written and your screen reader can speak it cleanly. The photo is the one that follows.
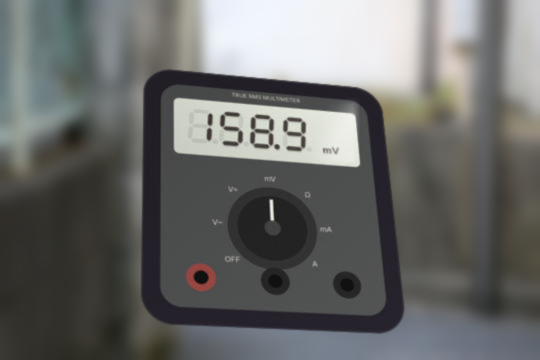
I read 158.9; mV
